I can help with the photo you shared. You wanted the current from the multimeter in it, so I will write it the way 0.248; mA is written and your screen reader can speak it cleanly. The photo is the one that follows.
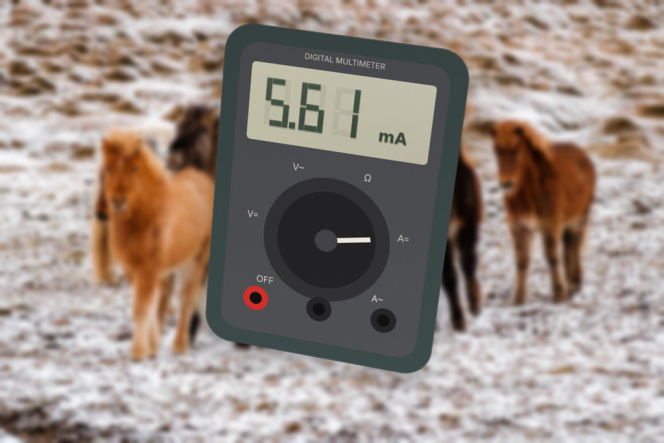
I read 5.61; mA
